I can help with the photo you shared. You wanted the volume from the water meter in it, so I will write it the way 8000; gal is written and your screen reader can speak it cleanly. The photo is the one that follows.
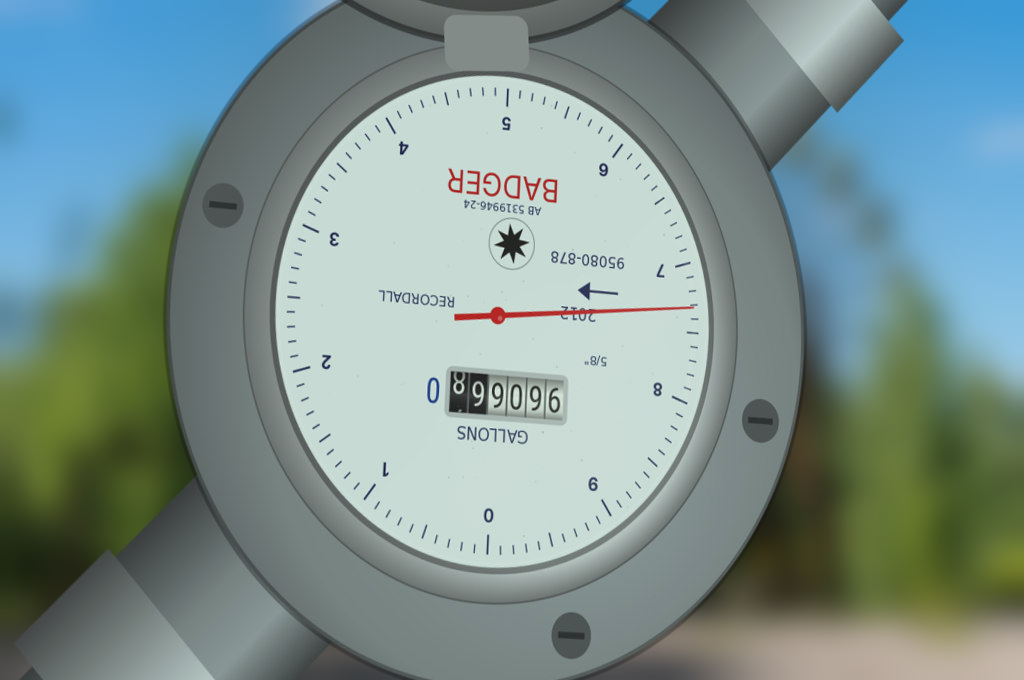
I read 9606677.3; gal
